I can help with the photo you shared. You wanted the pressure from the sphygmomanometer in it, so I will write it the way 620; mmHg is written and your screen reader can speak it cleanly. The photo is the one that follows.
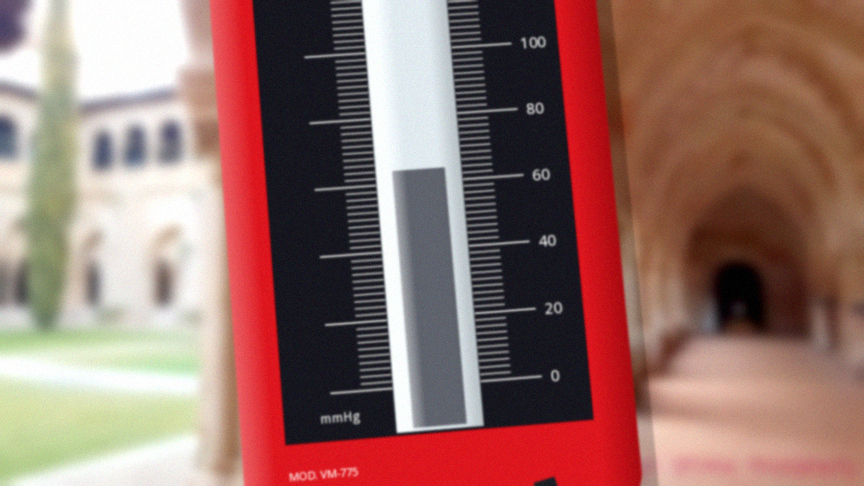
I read 64; mmHg
